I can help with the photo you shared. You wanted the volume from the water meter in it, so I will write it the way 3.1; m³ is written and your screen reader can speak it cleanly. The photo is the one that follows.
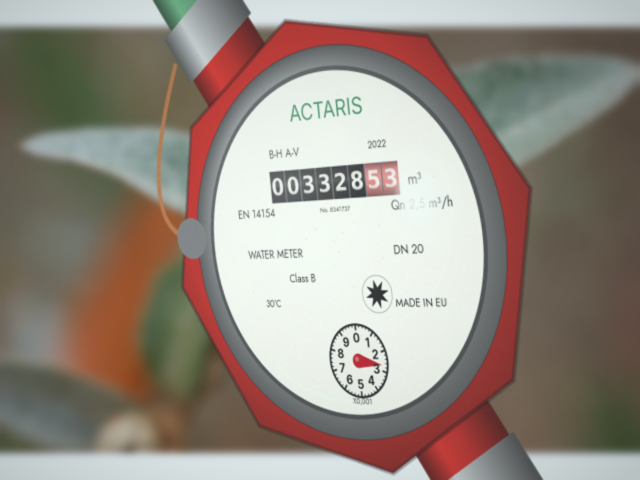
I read 3328.532; m³
